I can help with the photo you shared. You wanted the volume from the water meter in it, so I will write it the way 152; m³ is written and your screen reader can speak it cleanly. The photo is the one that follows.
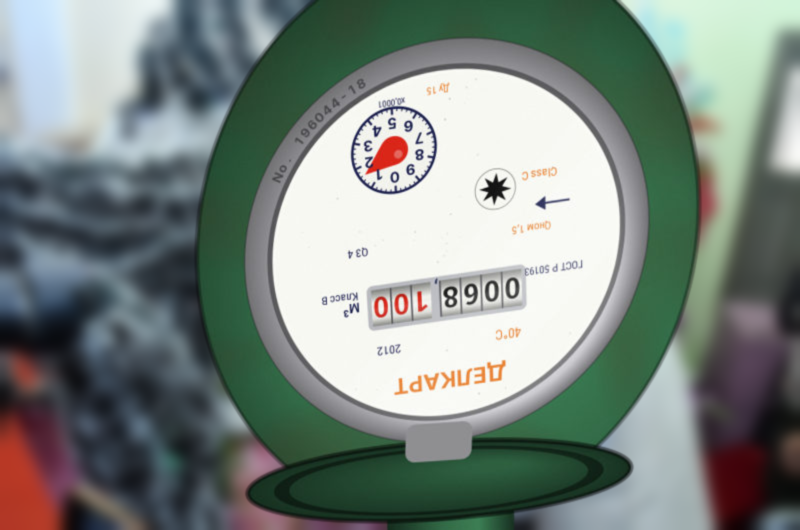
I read 68.1001; m³
